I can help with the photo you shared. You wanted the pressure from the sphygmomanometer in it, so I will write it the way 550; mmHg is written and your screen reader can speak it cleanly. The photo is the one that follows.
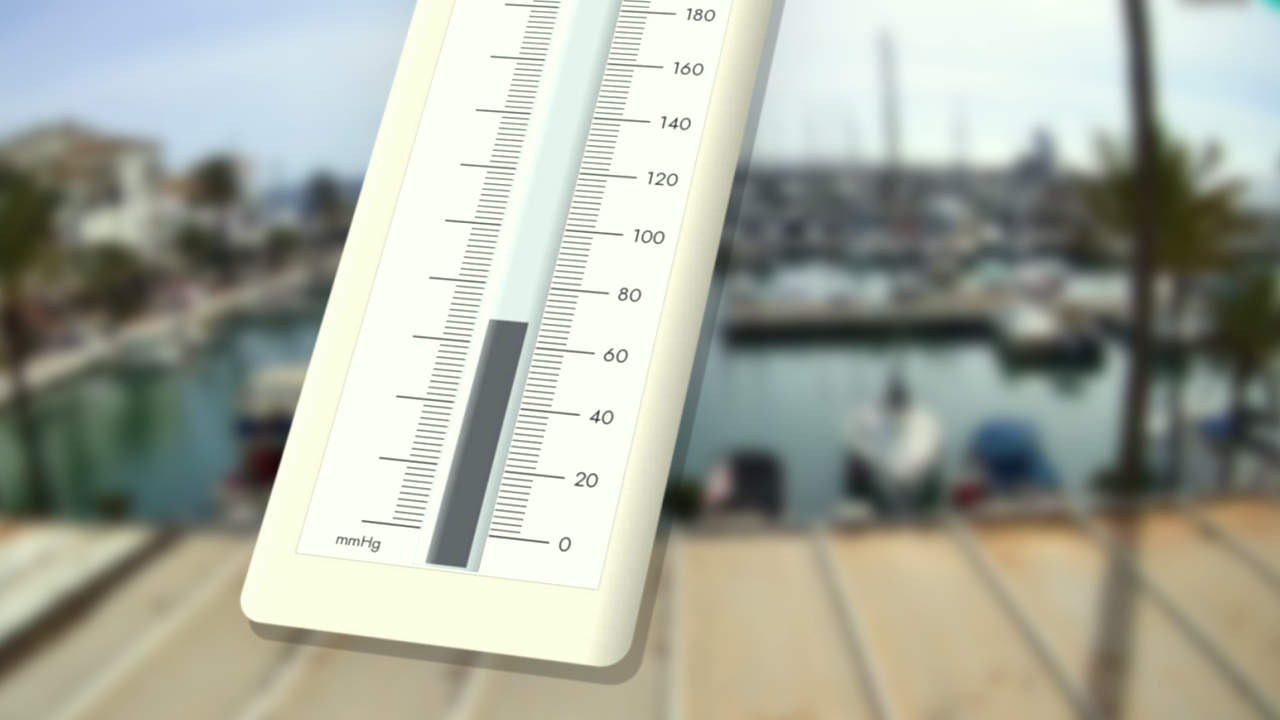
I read 68; mmHg
